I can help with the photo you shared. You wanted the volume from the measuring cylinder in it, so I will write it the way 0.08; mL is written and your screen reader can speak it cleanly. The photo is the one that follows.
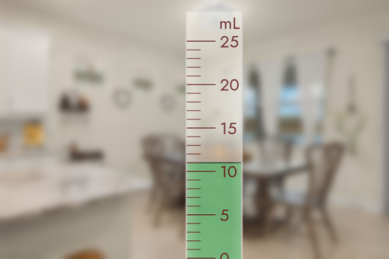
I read 11; mL
